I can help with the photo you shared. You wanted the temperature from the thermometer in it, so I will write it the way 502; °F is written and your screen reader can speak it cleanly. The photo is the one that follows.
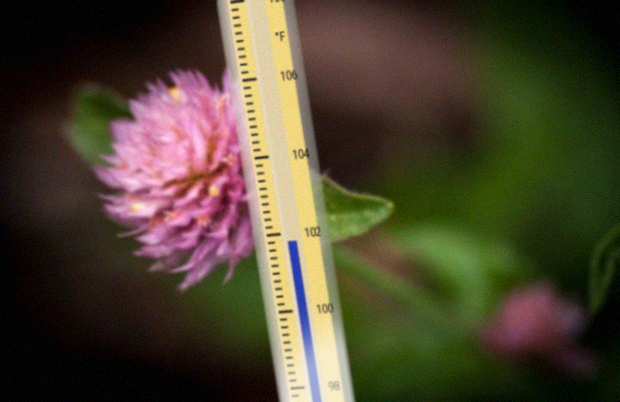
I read 101.8; °F
